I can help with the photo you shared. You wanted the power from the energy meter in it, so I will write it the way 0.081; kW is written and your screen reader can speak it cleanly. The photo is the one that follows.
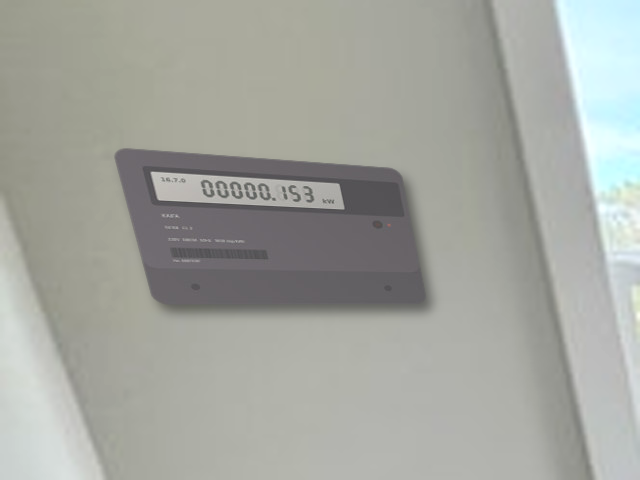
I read 0.153; kW
